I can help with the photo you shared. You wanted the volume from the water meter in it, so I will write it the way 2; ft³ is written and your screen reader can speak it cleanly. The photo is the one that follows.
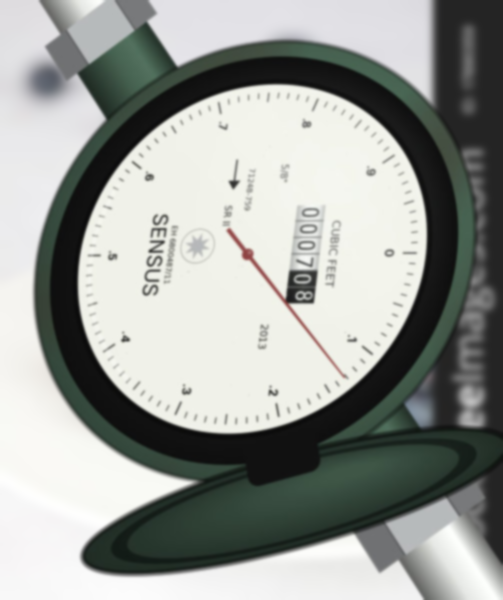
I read 708.13; ft³
